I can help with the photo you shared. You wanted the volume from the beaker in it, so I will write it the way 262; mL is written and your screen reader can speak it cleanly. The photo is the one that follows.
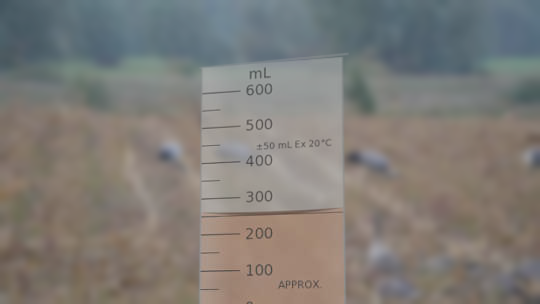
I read 250; mL
